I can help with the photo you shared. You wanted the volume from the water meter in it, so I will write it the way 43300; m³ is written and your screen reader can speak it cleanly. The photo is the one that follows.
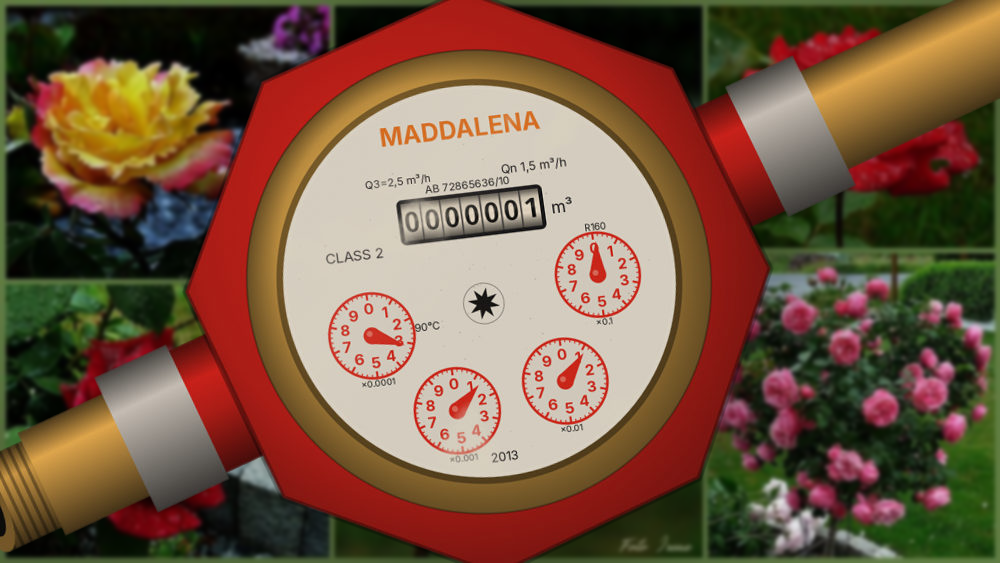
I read 1.0113; m³
